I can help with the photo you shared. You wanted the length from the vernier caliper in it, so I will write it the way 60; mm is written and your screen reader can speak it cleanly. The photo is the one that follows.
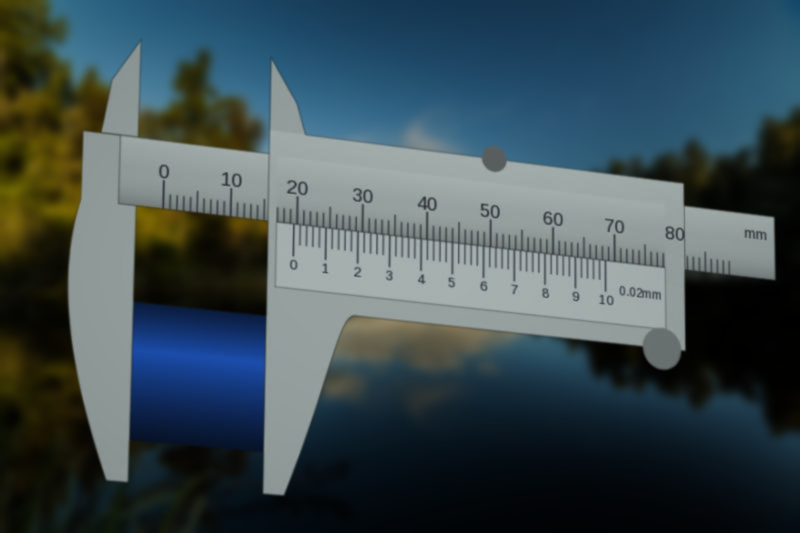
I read 19.5; mm
